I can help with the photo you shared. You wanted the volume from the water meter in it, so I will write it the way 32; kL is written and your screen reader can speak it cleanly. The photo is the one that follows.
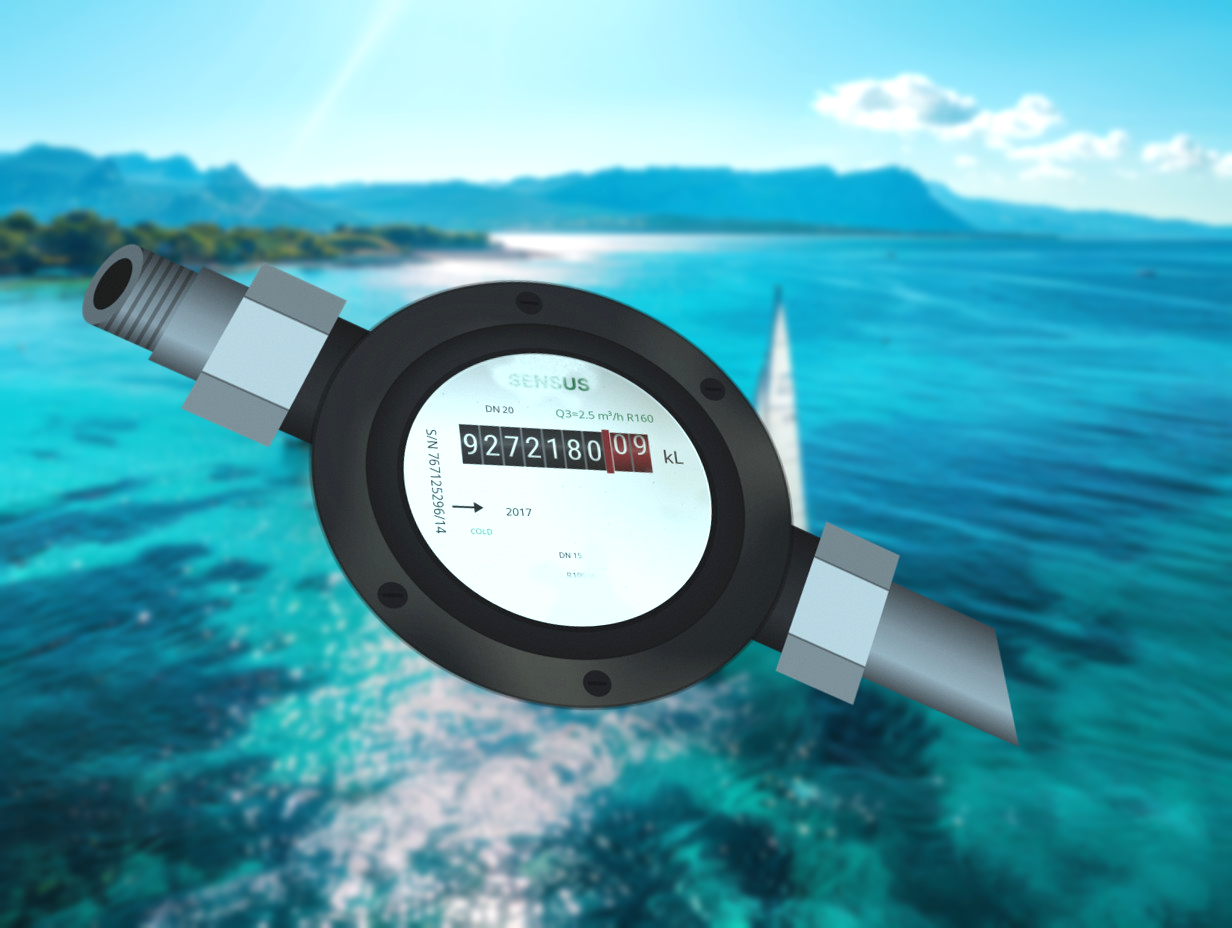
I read 9272180.09; kL
